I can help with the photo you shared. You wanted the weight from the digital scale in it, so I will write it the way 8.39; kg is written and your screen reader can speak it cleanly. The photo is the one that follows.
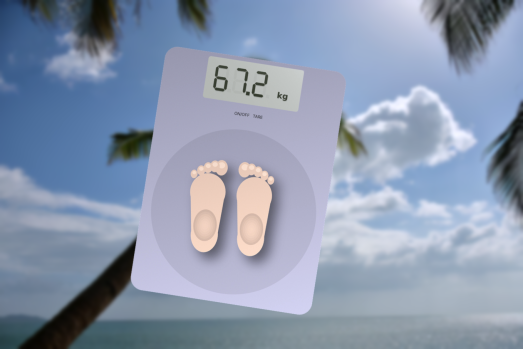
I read 67.2; kg
